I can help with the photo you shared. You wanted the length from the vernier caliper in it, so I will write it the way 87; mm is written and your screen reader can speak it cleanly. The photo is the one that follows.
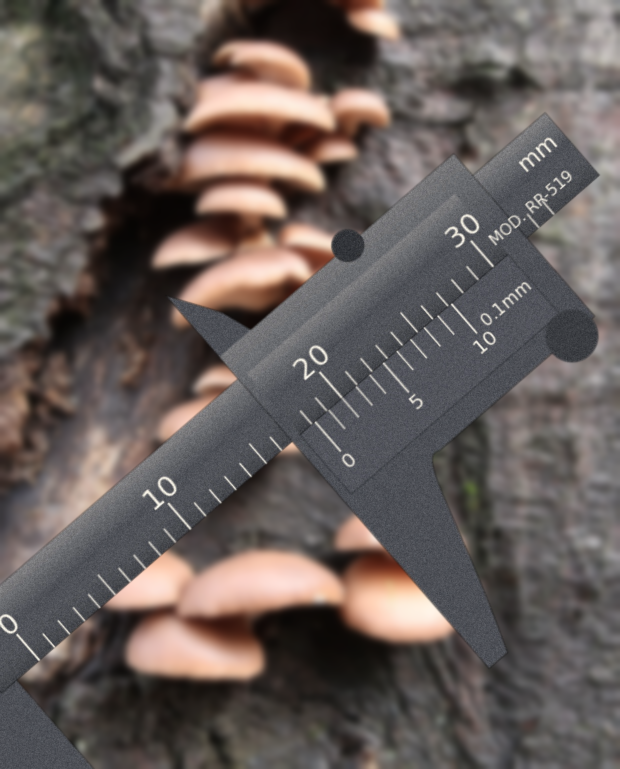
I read 18.2; mm
